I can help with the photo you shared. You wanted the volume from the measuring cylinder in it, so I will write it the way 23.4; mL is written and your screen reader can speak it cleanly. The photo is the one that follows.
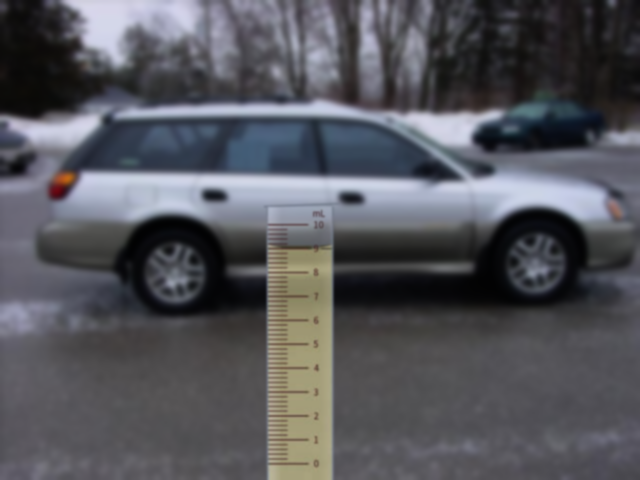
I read 9; mL
